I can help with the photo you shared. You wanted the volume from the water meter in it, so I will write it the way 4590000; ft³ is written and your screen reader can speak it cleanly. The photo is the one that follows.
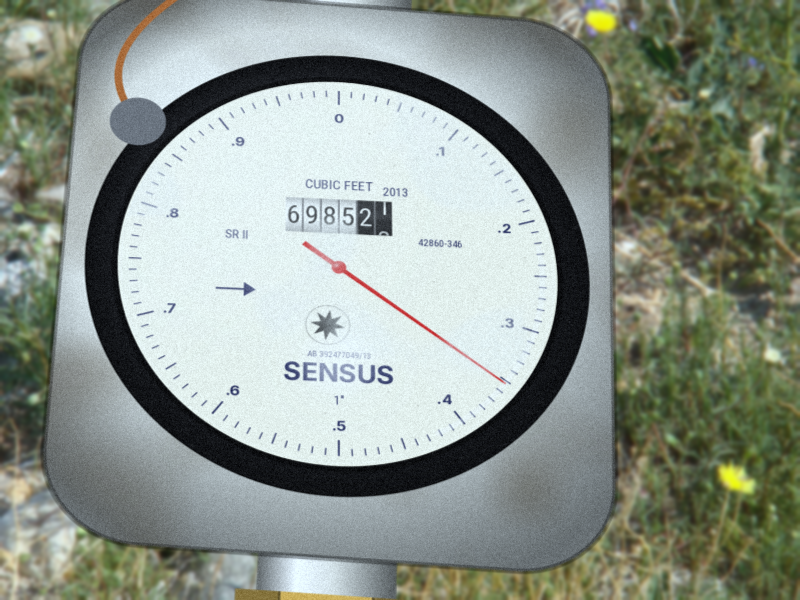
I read 698521.35; ft³
